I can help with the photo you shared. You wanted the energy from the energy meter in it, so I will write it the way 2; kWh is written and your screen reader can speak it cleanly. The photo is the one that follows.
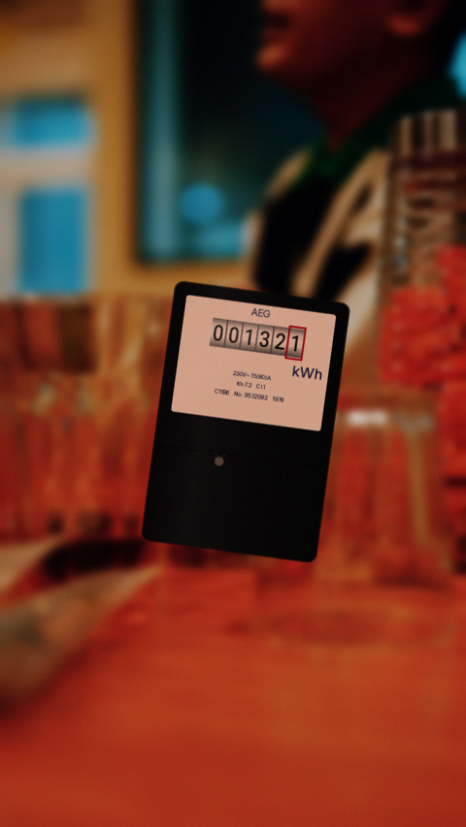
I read 132.1; kWh
